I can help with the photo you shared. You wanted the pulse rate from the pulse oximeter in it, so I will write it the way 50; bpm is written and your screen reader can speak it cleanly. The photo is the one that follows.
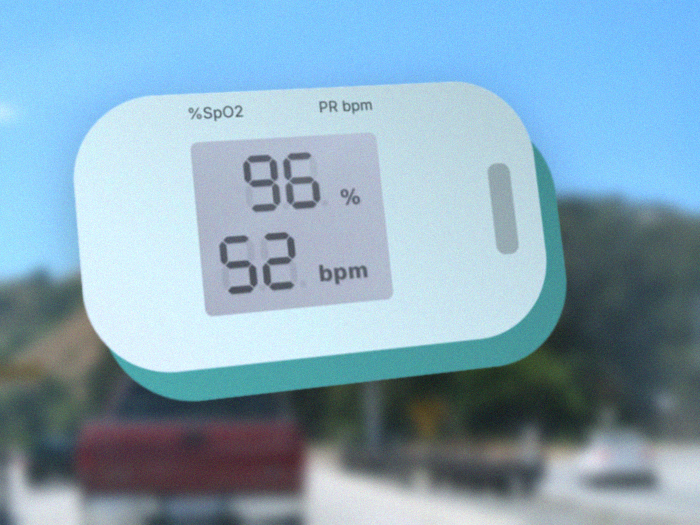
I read 52; bpm
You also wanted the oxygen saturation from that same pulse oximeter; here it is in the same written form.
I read 96; %
